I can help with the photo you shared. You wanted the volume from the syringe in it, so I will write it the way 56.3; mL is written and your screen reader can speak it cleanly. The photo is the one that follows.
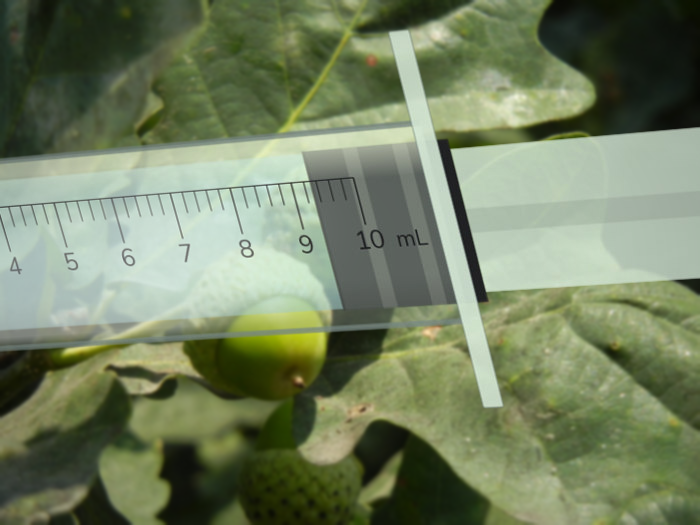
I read 9.3; mL
